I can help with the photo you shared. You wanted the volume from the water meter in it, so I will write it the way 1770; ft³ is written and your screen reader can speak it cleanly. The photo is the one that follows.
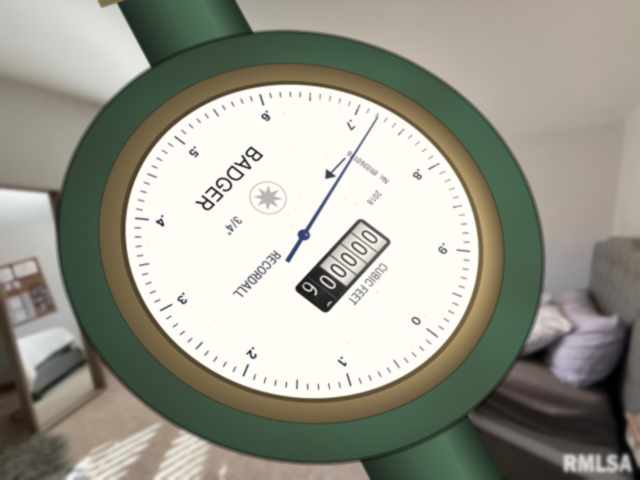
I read 5.72; ft³
